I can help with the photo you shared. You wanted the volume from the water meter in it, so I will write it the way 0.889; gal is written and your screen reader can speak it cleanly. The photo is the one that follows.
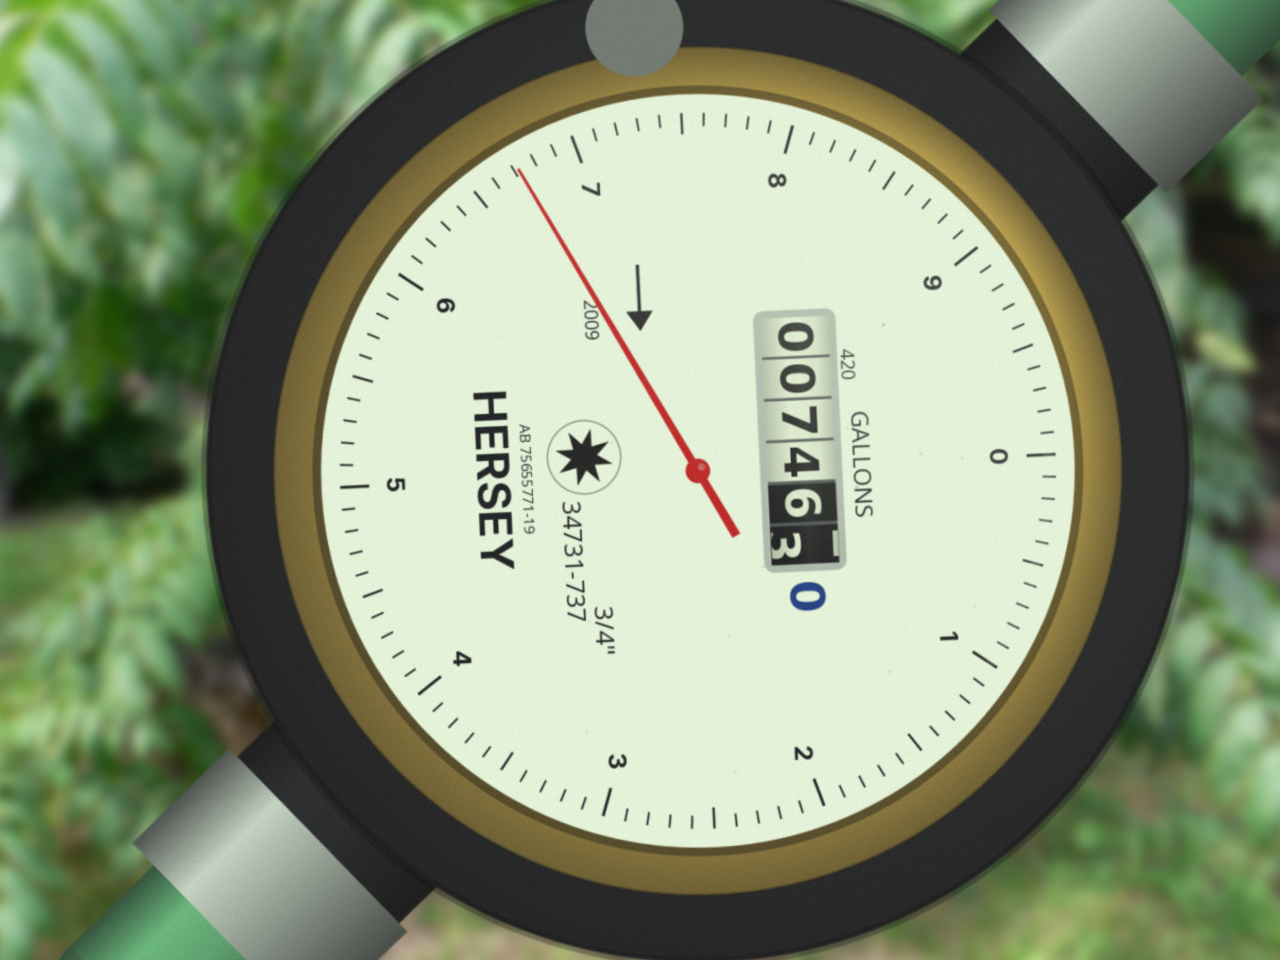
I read 74626.7; gal
